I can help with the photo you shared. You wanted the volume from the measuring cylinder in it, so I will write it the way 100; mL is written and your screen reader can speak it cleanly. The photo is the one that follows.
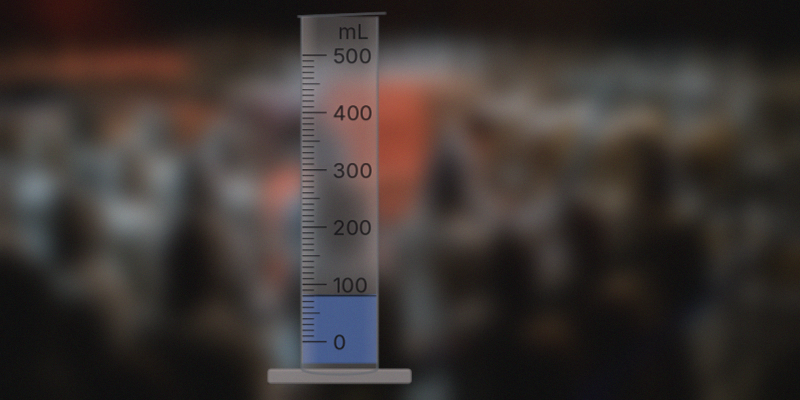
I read 80; mL
